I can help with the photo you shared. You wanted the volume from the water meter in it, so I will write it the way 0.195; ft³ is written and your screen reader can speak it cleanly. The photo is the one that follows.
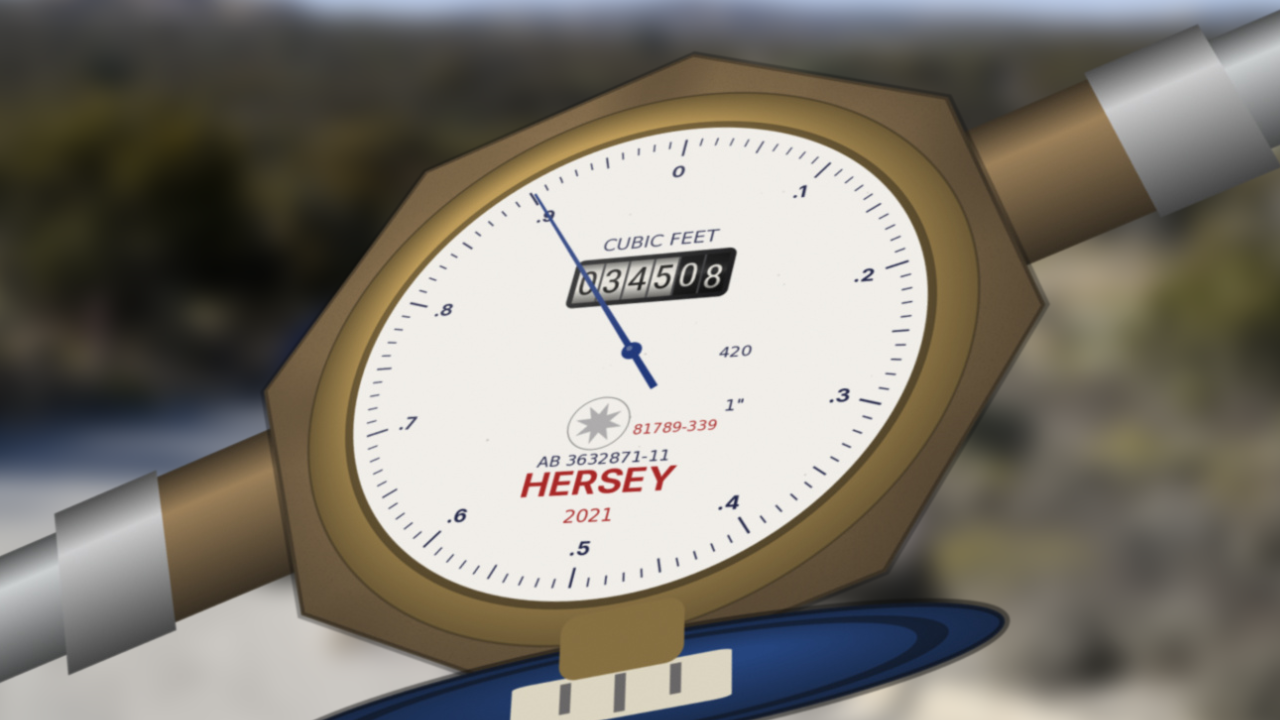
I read 34507.90; ft³
